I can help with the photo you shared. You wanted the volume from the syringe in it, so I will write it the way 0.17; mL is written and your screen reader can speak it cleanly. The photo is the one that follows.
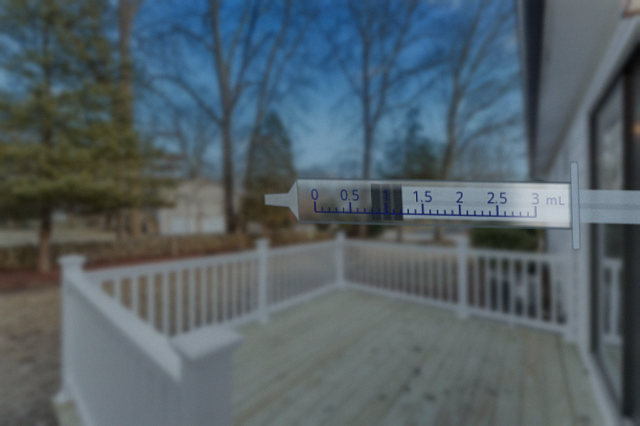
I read 0.8; mL
